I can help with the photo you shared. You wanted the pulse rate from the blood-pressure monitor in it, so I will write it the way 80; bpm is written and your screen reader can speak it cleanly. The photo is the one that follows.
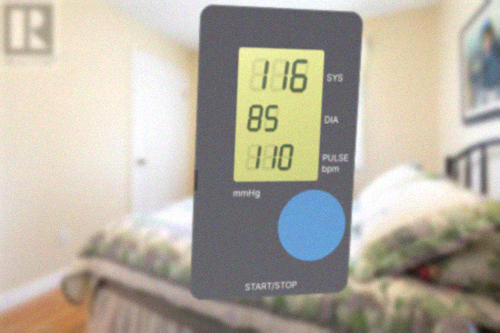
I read 110; bpm
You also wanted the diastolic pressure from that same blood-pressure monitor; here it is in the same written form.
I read 85; mmHg
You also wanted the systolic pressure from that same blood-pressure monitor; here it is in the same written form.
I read 116; mmHg
